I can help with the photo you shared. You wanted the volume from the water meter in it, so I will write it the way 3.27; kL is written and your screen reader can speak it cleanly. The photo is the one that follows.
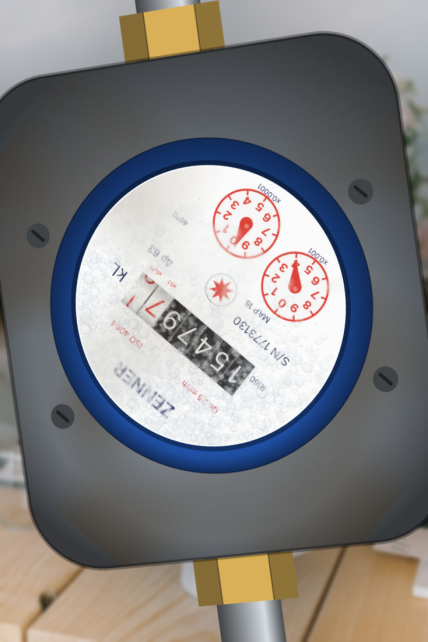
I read 15479.7139; kL
